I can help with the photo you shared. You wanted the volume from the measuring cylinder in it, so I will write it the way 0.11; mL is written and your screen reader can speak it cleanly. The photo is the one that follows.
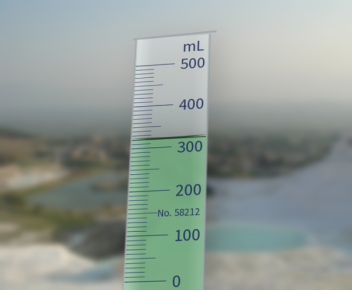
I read 320; mL
